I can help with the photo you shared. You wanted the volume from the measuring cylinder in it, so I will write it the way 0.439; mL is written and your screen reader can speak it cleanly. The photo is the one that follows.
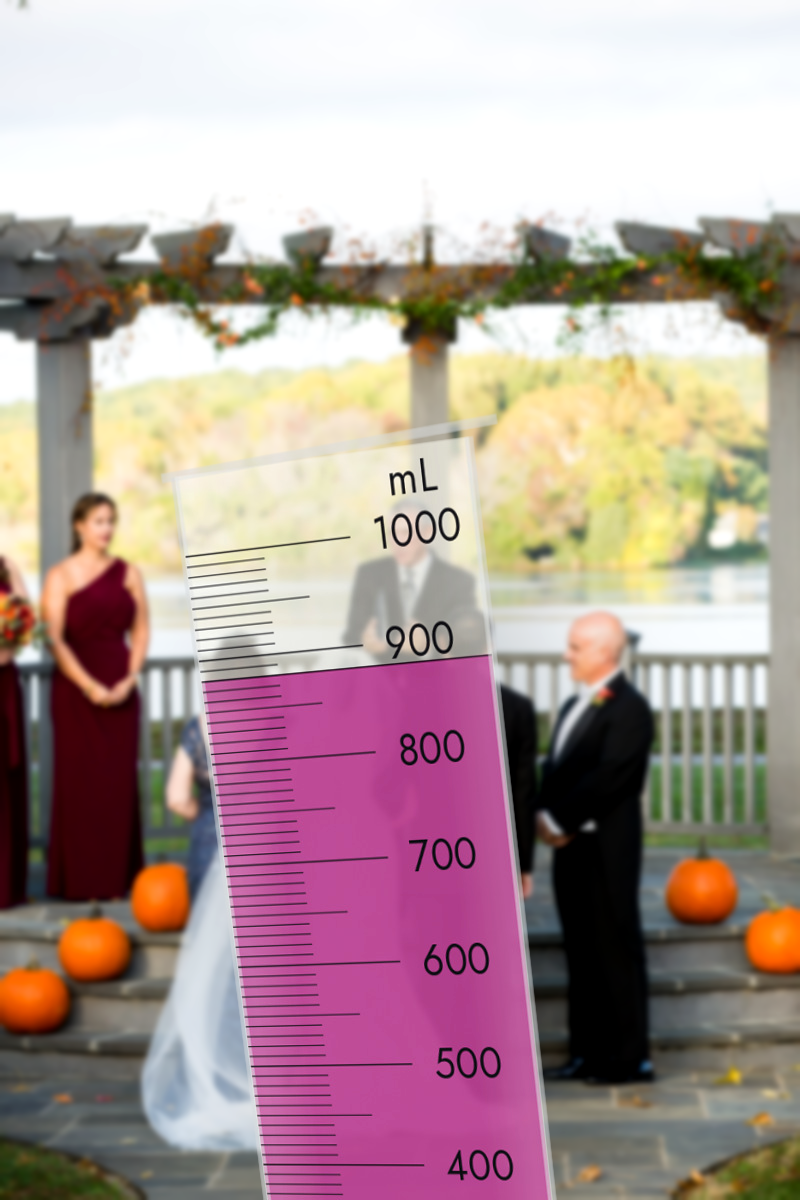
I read 880; mL
